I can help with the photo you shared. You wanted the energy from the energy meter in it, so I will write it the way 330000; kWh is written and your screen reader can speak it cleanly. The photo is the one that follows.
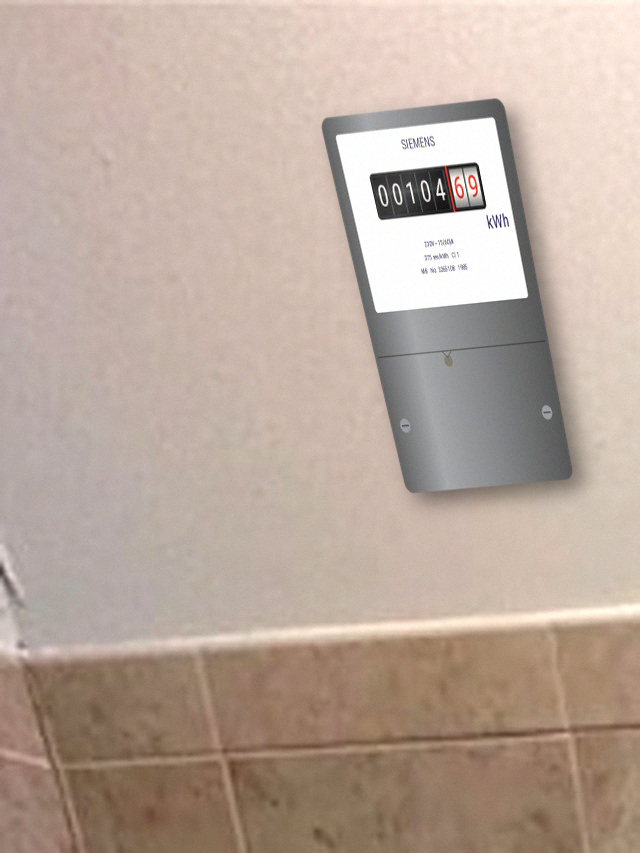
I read 104.69; kWh
